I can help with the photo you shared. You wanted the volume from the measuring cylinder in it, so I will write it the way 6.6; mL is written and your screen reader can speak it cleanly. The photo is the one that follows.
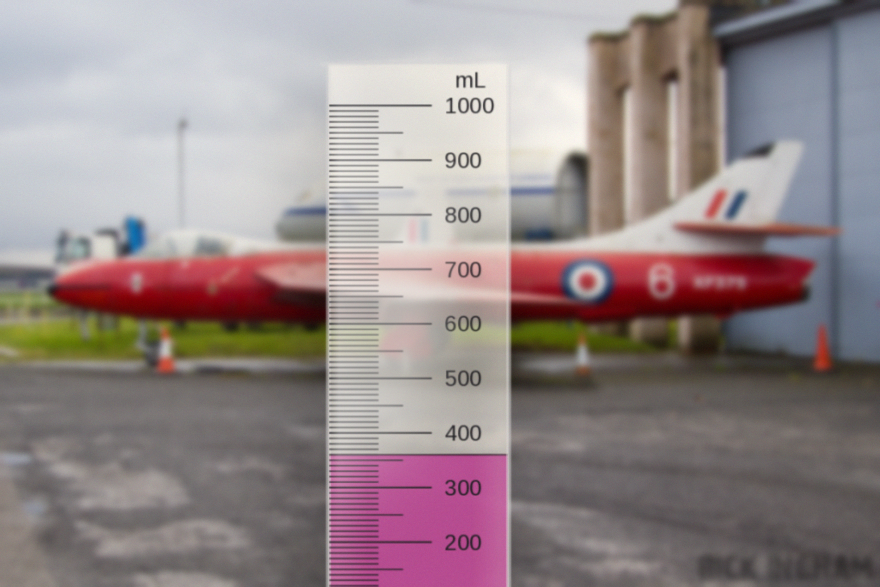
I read 360; mL
